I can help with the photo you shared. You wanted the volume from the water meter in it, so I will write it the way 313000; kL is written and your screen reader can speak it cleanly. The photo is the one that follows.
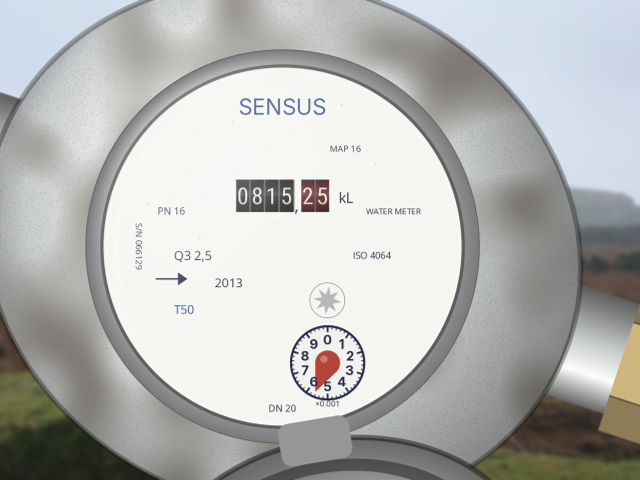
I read 815.255; kL
